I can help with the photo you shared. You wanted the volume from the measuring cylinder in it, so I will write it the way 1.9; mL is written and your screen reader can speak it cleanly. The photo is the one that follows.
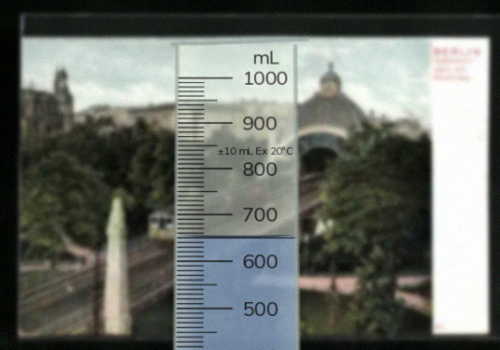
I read 650; mL
